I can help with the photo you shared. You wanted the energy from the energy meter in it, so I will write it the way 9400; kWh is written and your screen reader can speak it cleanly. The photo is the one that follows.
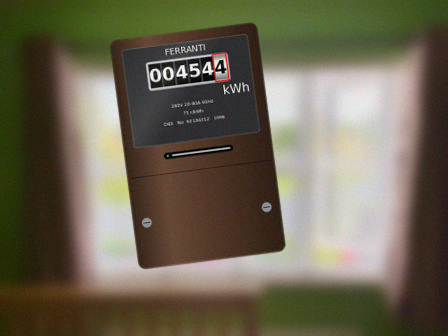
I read 454.4; kWh
